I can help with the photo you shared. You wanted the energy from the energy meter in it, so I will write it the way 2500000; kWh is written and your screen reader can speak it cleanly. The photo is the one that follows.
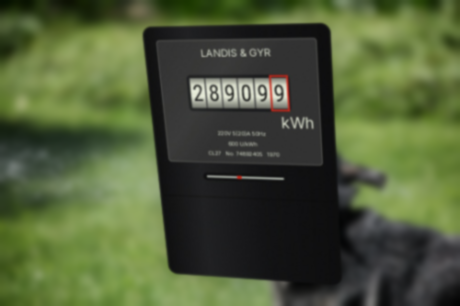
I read 28909.9; kWh
